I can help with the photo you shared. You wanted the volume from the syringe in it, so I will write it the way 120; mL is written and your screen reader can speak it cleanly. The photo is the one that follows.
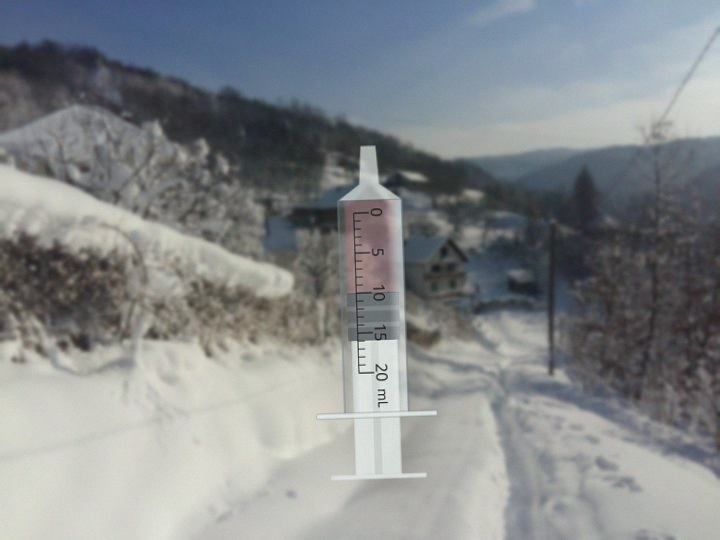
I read 10; mL
